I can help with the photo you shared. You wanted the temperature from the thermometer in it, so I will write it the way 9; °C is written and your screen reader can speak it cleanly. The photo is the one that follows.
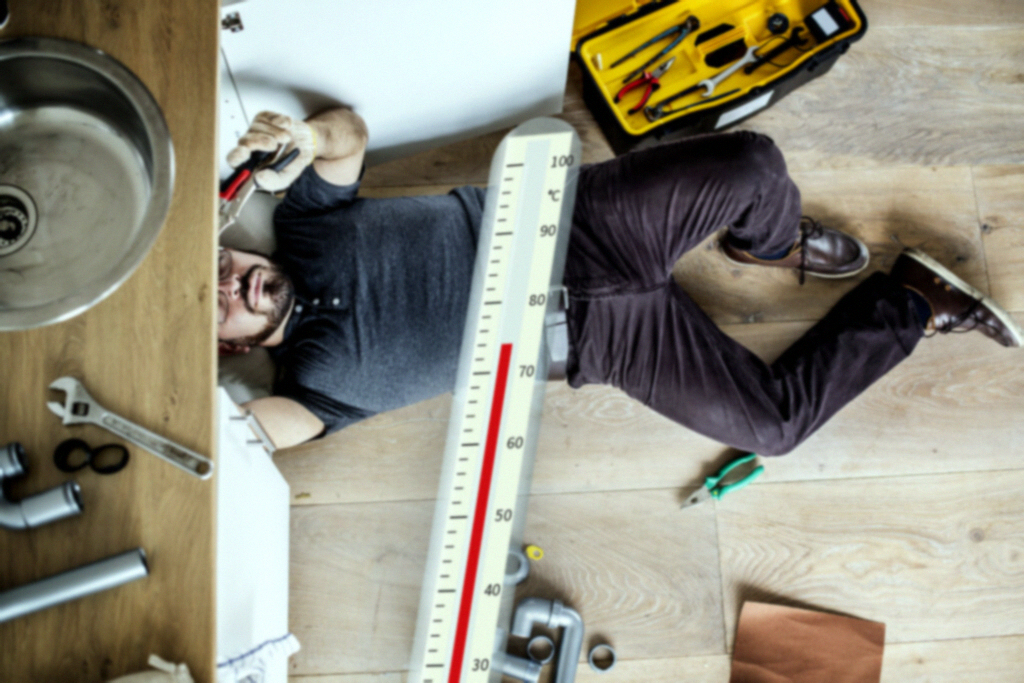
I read 74; °C
